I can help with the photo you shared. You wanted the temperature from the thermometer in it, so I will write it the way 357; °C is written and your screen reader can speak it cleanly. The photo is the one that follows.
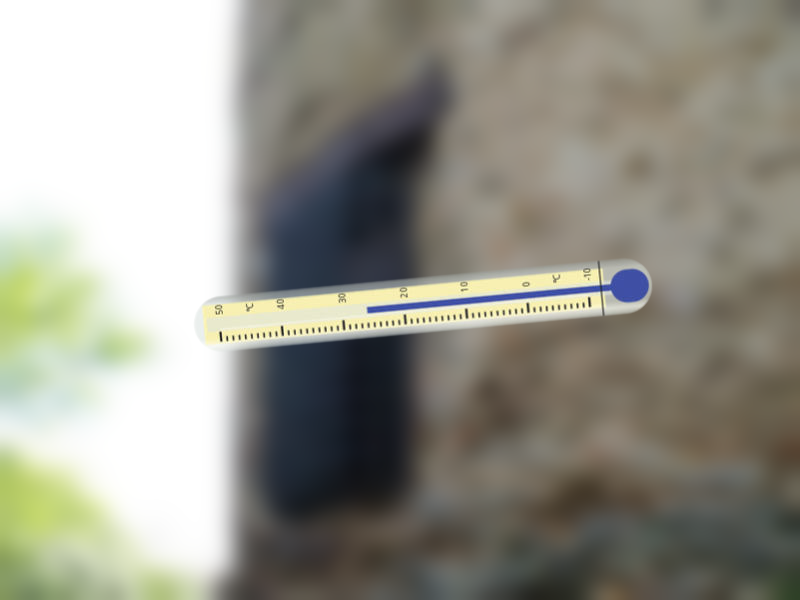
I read 26; °C
